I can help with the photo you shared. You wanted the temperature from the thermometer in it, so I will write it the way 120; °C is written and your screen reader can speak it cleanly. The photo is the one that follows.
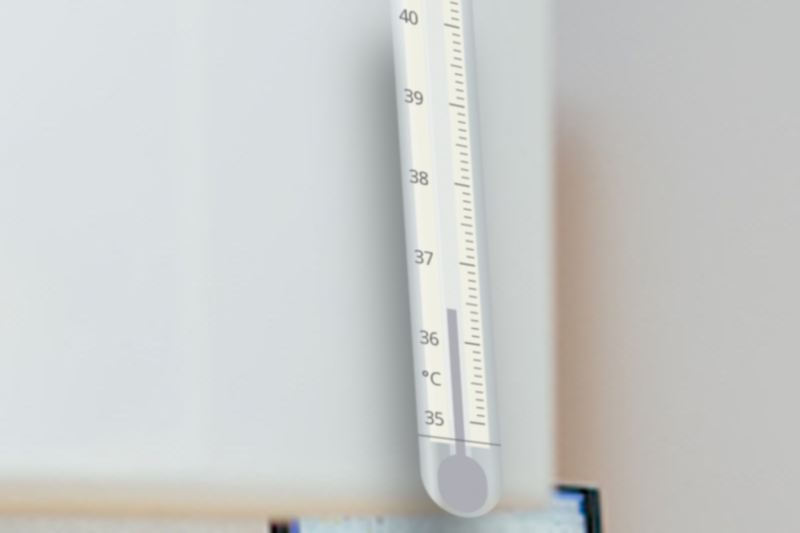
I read 36.4; °C
